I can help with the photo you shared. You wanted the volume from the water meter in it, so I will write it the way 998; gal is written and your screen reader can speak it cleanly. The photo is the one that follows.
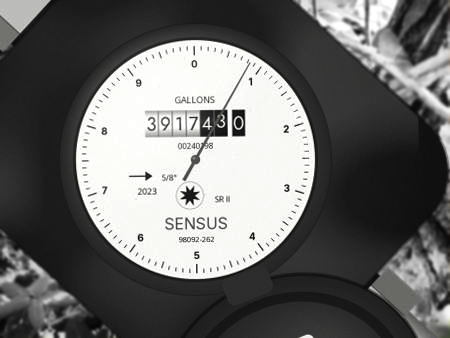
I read 3917430.8; gal
